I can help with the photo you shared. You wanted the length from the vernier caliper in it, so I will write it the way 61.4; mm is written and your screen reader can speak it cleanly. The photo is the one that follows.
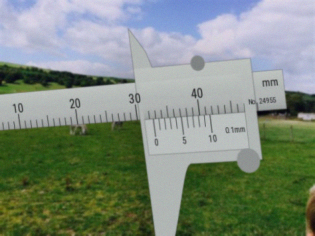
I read 32.6; mm
